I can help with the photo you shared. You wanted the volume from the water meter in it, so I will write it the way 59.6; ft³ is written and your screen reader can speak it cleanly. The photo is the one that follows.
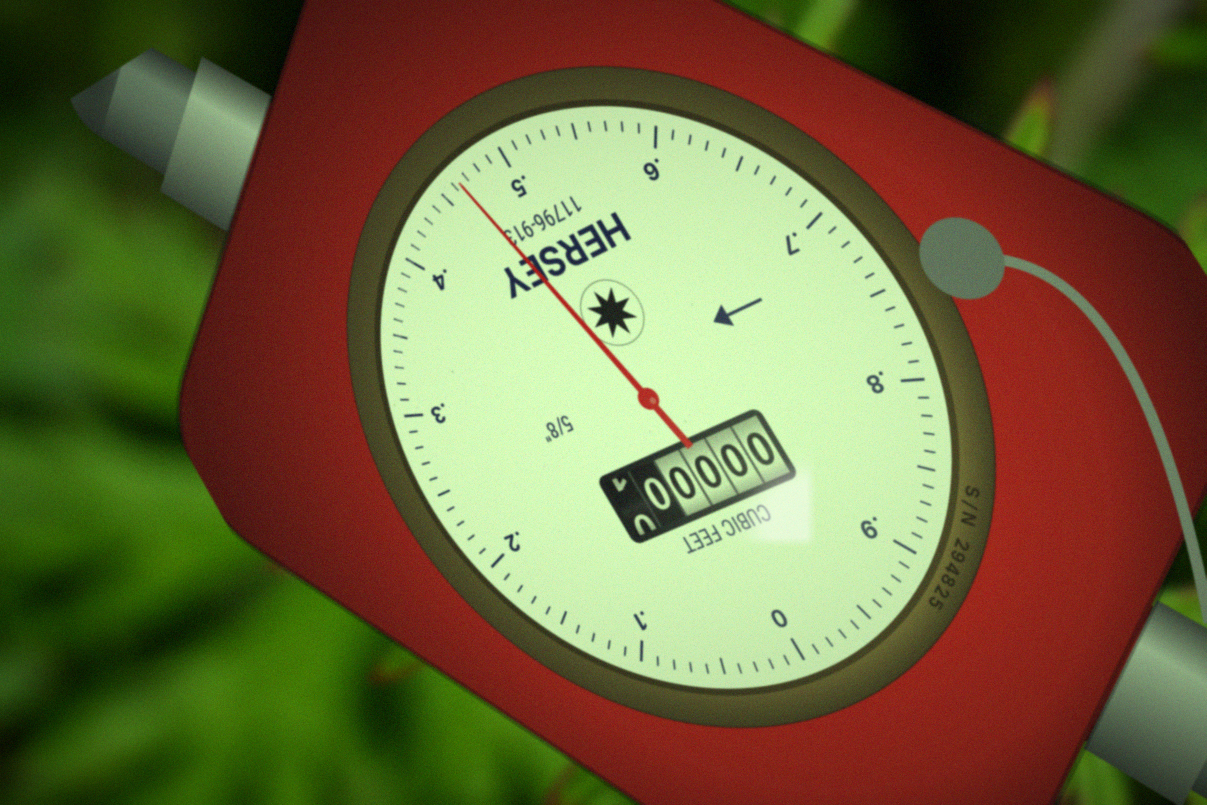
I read 0.46; ft³
